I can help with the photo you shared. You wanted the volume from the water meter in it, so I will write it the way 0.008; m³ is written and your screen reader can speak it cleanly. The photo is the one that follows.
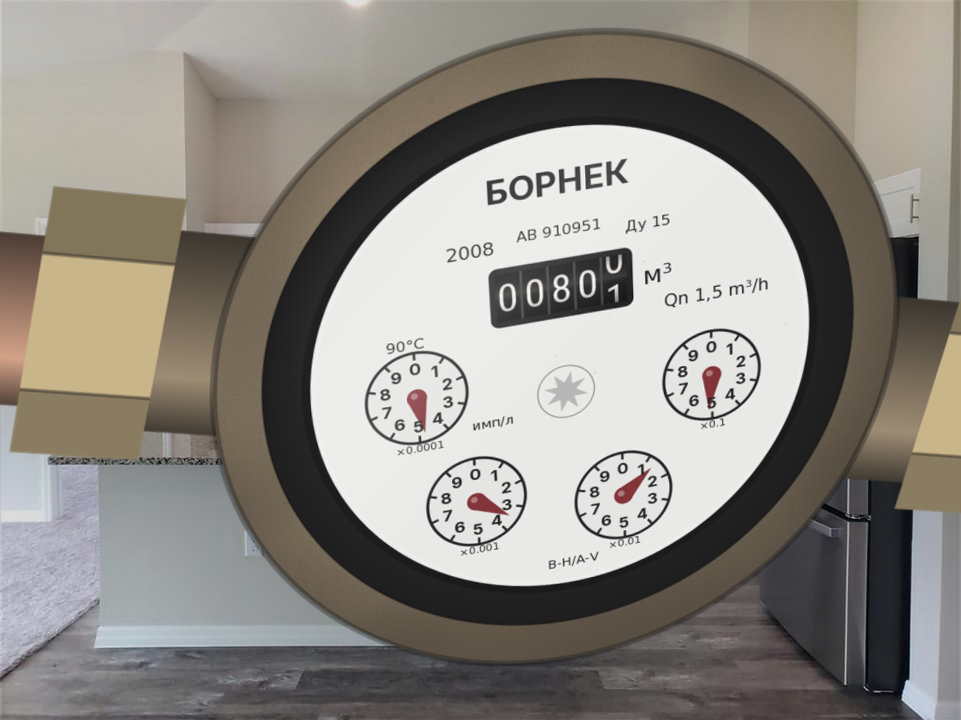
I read 800.5134; m³
